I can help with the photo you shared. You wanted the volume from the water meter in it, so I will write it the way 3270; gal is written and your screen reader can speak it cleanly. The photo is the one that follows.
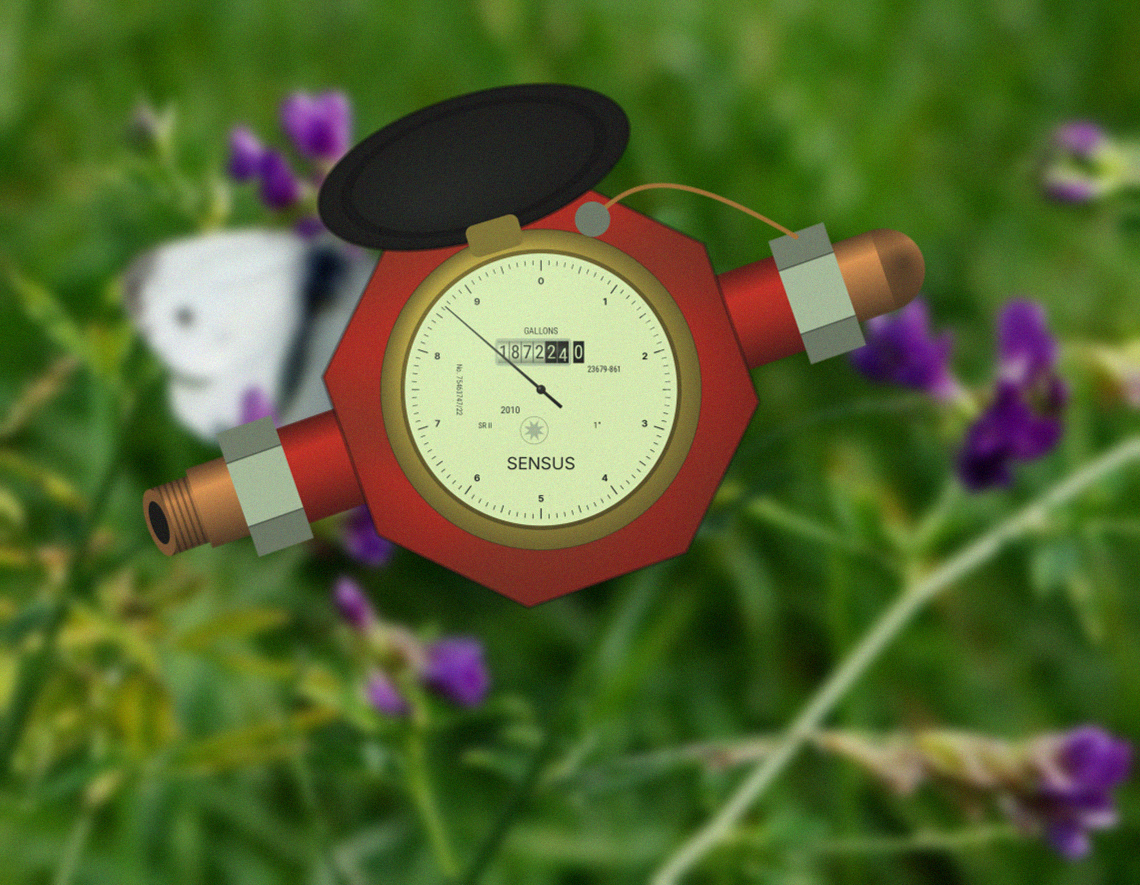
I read 1872238.6; gal
